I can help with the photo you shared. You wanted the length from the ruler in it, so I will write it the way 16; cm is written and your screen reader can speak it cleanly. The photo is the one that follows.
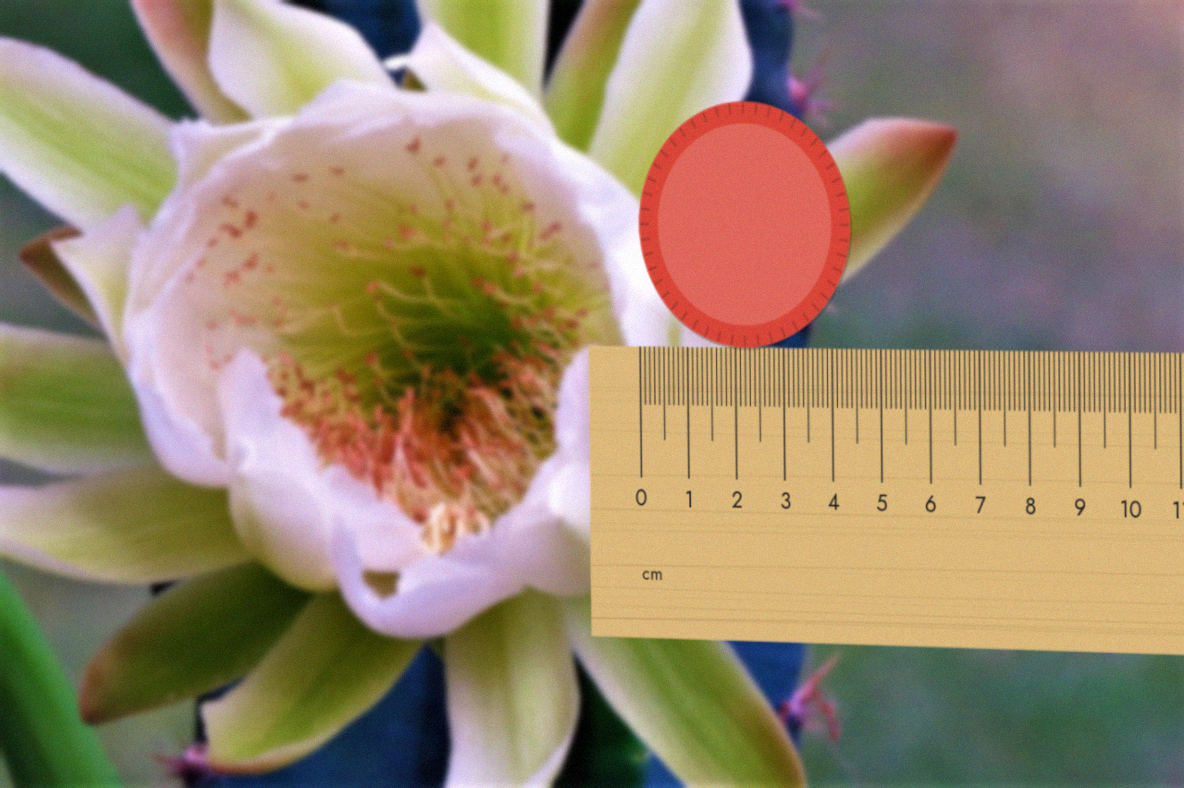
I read 4.4; cm
